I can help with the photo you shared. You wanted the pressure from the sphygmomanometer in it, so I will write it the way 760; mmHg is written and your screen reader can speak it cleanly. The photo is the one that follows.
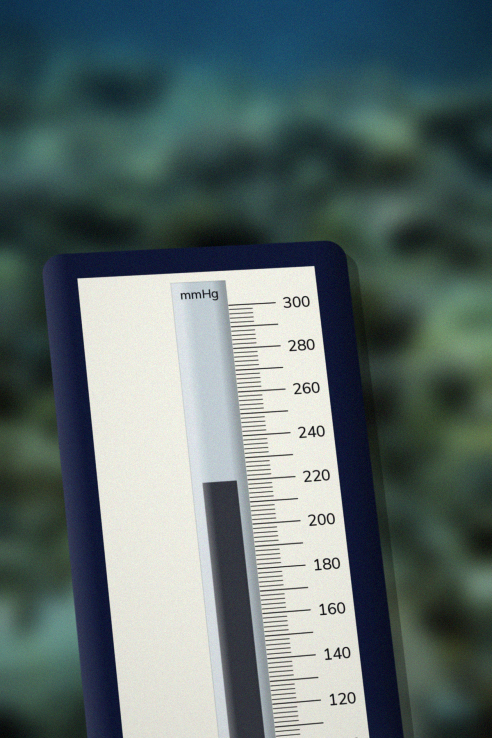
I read 220; mmHg
